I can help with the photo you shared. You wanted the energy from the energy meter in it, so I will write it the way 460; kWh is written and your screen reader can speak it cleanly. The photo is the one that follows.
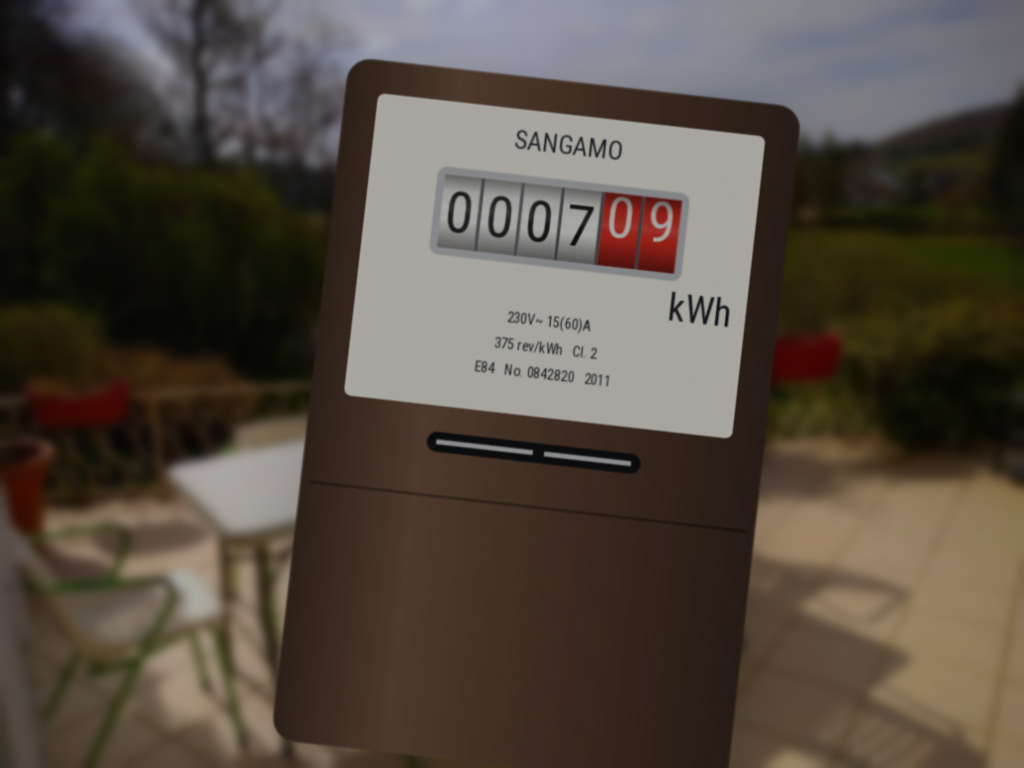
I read 7.09; kWh
